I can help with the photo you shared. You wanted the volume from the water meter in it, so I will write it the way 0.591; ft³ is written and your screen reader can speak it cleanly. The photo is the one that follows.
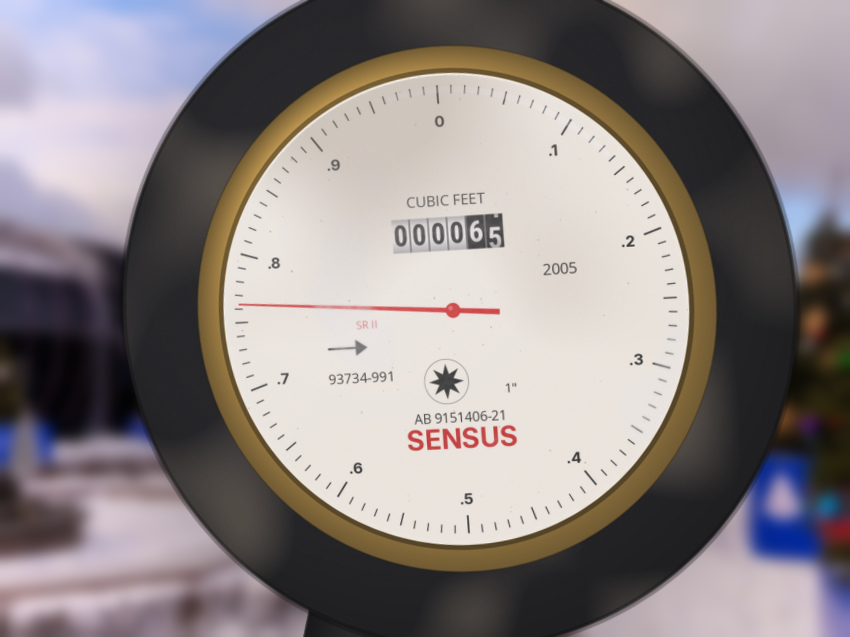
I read 64.76; ft³
